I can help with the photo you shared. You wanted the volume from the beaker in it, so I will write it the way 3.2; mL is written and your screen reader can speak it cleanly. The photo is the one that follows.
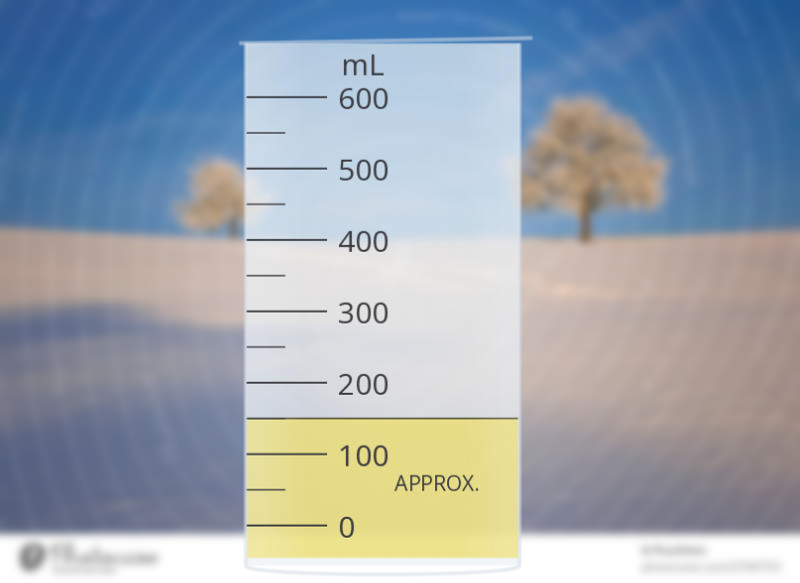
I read 150; mL
